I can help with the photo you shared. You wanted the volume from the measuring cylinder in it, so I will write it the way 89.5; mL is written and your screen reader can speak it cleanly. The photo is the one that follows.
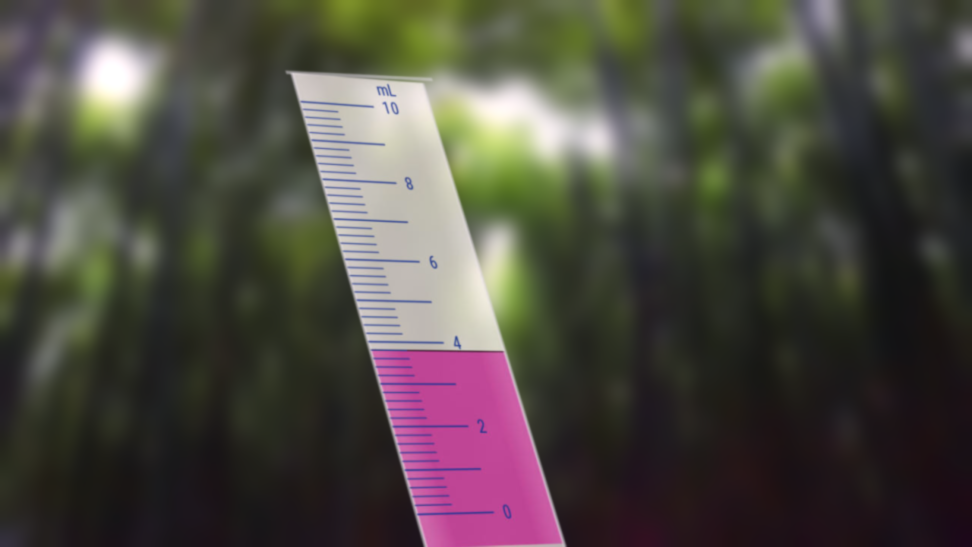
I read 3.8; mL
